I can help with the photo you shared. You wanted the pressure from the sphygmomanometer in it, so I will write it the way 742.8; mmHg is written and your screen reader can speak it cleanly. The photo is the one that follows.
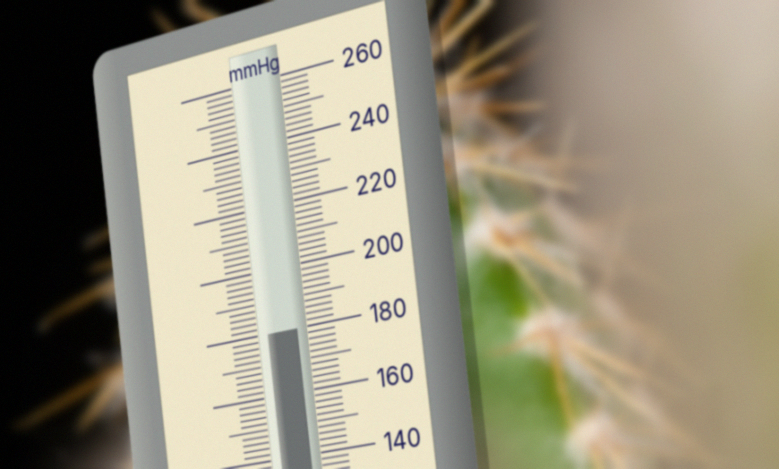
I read 180; mmHg
